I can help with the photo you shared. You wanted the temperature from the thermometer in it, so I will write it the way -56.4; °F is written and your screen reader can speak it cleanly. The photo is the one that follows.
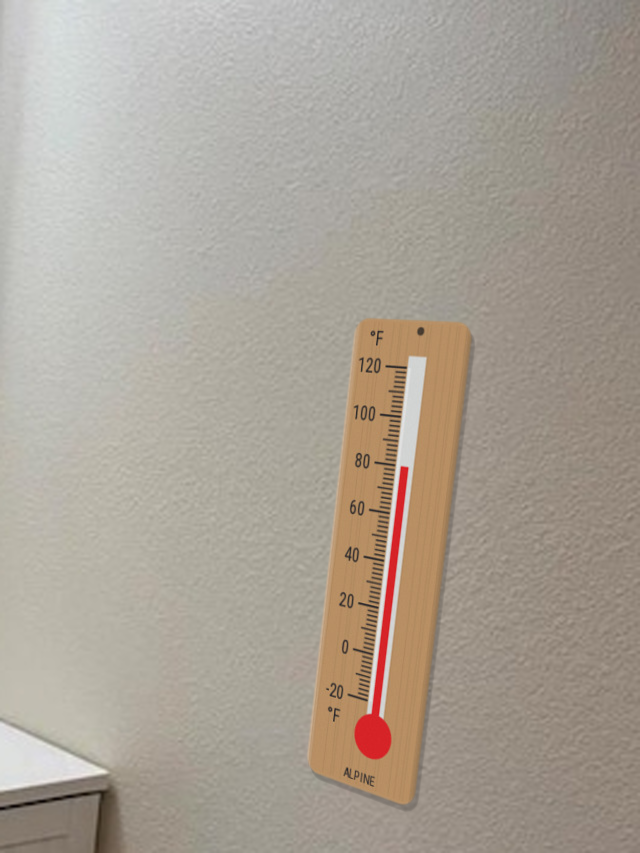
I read 80; °F
